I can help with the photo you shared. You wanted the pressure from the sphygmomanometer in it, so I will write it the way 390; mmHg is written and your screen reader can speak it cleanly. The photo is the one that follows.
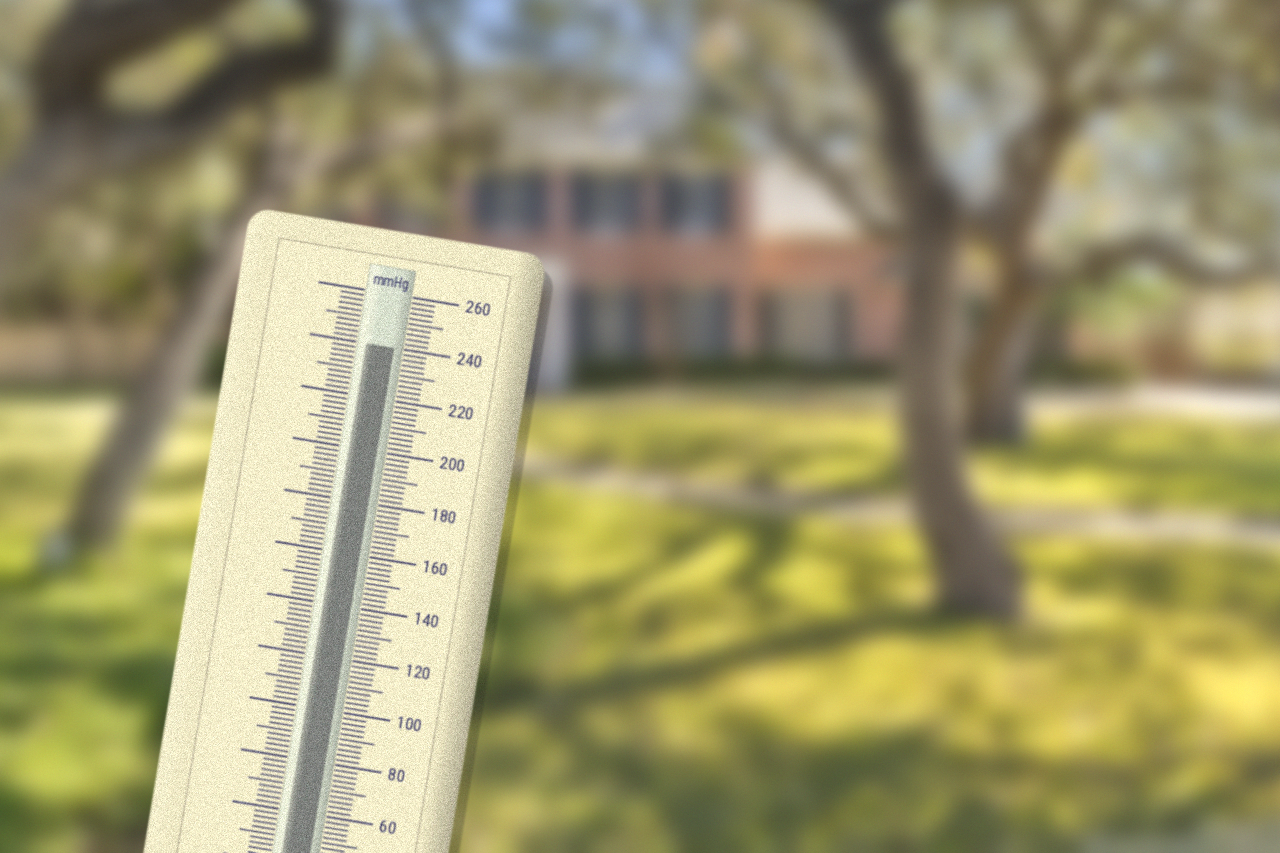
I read 240; mmHg
